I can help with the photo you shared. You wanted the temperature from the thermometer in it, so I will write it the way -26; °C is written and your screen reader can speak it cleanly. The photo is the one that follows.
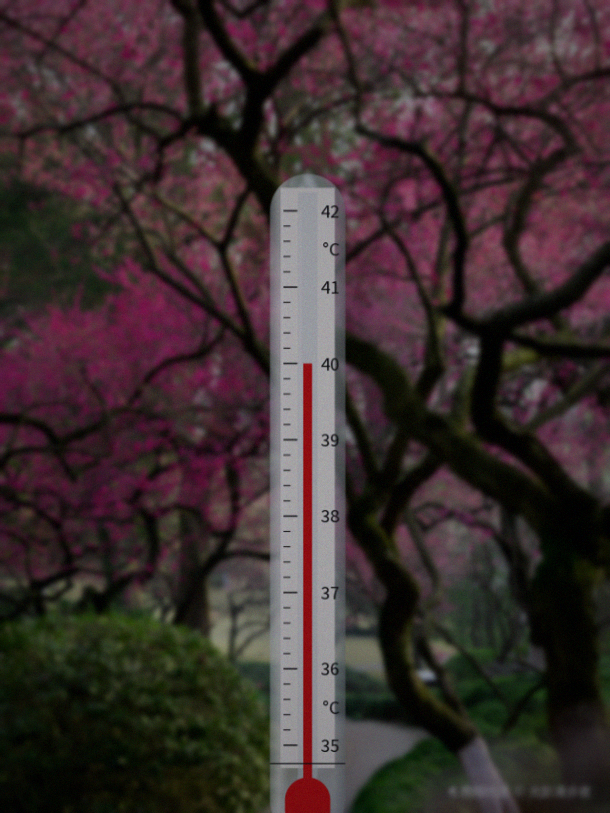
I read 40; °C
